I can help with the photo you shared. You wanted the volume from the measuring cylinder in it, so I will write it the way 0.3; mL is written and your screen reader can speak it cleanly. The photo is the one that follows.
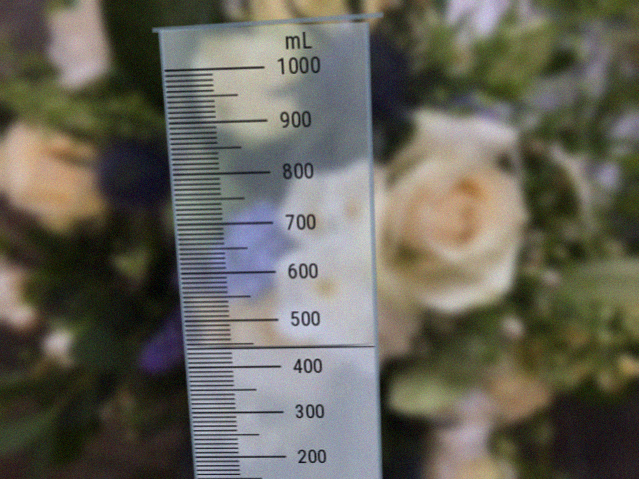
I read 440; mL
